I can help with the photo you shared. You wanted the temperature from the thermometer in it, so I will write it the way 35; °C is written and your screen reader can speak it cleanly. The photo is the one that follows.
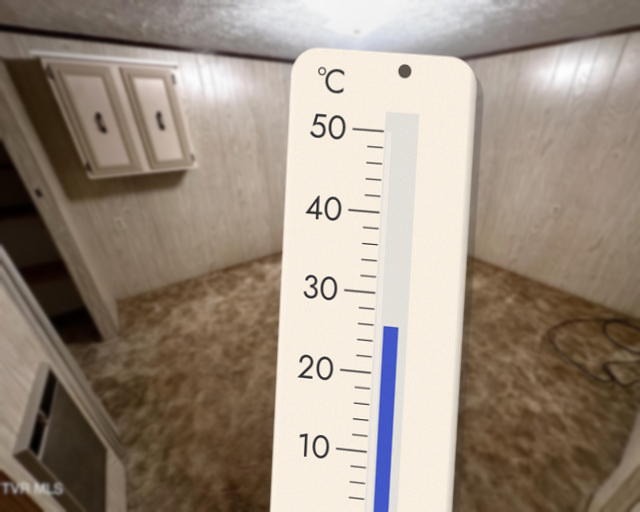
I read 26; °C
